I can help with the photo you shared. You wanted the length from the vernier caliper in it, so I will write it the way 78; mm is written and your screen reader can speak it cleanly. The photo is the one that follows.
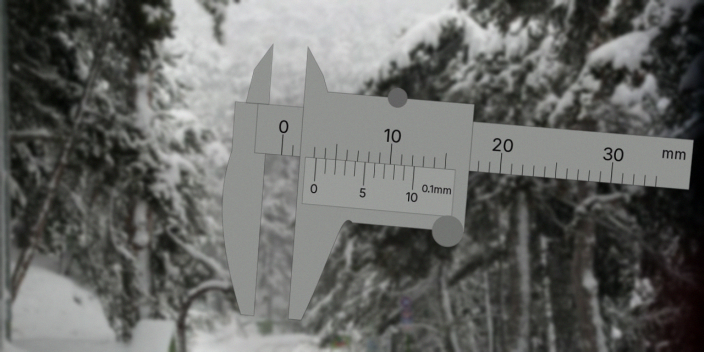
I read 3.2; mm
